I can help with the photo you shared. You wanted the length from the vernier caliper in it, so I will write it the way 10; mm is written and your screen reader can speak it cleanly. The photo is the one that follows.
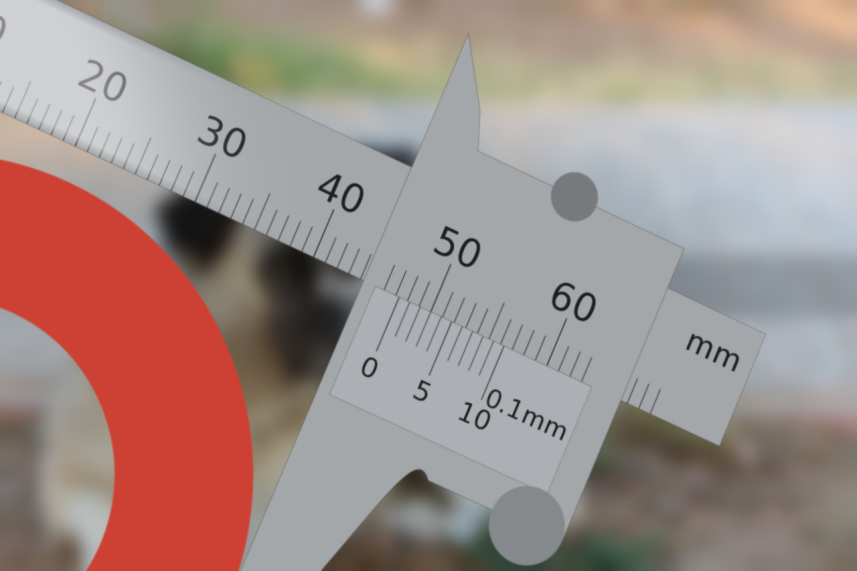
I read 47.3; mm
